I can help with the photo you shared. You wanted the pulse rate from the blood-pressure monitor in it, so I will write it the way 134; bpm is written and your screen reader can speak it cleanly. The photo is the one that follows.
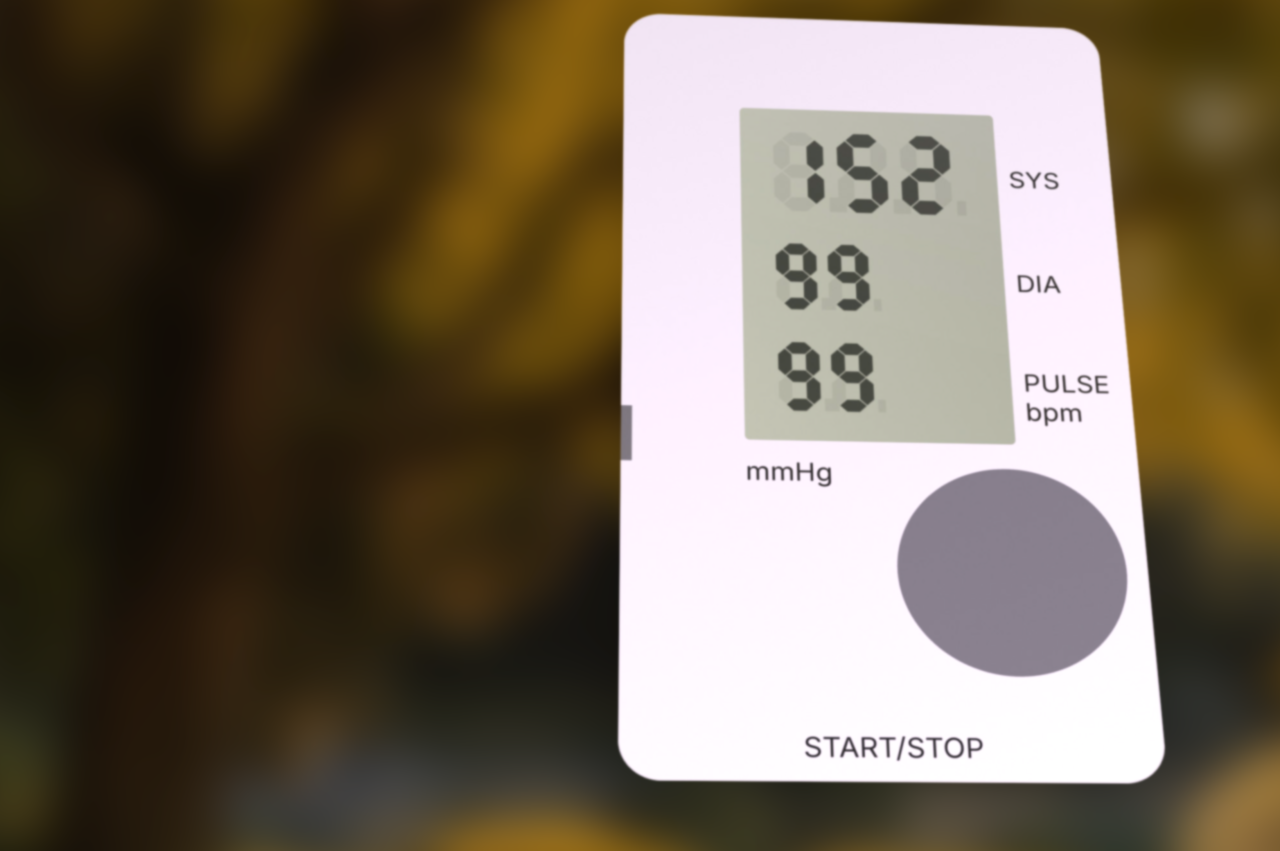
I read 99; bpm
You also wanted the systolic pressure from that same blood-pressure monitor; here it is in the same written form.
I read 152; mmHg
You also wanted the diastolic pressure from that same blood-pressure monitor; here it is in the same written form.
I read 99; mmHg
